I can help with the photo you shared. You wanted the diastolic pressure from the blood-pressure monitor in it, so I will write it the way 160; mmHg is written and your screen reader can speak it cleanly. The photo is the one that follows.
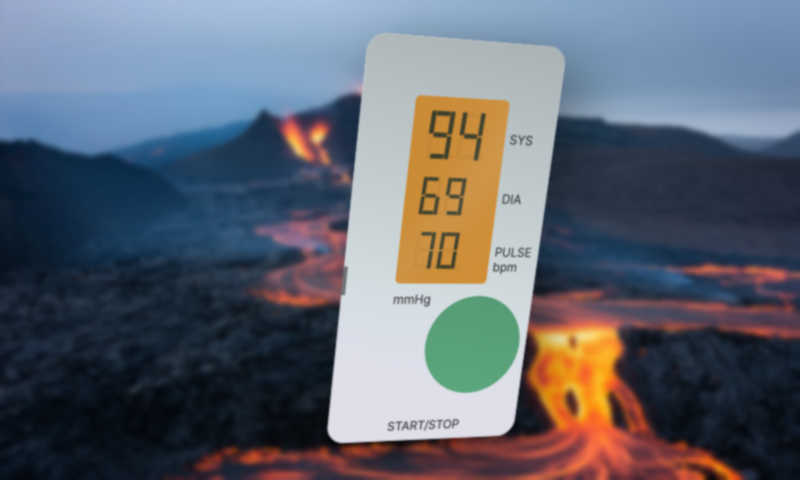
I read 69; mmHg
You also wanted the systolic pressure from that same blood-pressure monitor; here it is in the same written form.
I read 94; mmHg
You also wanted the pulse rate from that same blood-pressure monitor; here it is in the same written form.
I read 70; bpm
